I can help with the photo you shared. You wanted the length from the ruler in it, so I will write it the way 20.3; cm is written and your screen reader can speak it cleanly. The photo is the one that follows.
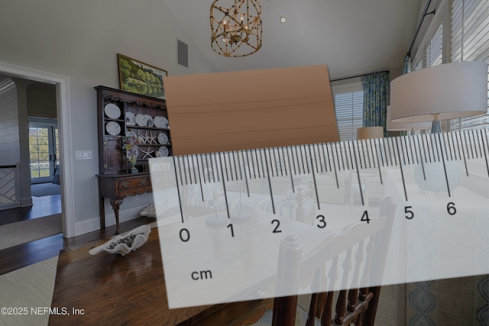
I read 3.7; cm
